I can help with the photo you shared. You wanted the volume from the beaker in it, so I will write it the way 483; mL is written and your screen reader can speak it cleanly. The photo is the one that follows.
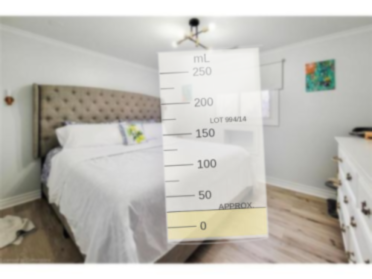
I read 25; mL
